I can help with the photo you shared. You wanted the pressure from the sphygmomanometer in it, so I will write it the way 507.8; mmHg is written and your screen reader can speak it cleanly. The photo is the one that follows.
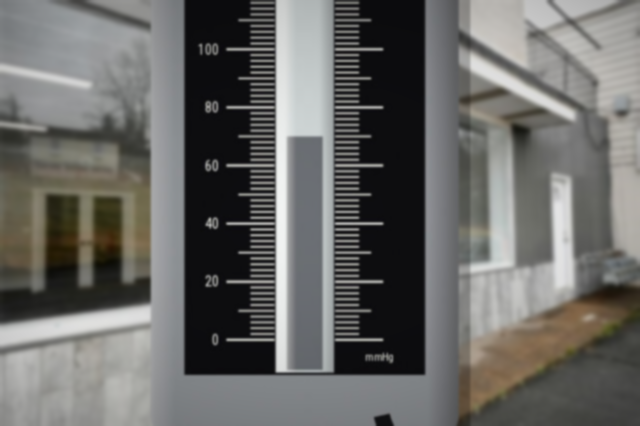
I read 70; mmHg
